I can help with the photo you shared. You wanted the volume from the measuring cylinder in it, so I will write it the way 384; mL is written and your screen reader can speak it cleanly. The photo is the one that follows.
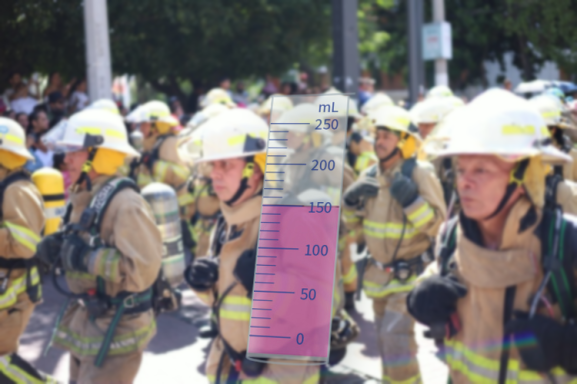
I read 150; mL
